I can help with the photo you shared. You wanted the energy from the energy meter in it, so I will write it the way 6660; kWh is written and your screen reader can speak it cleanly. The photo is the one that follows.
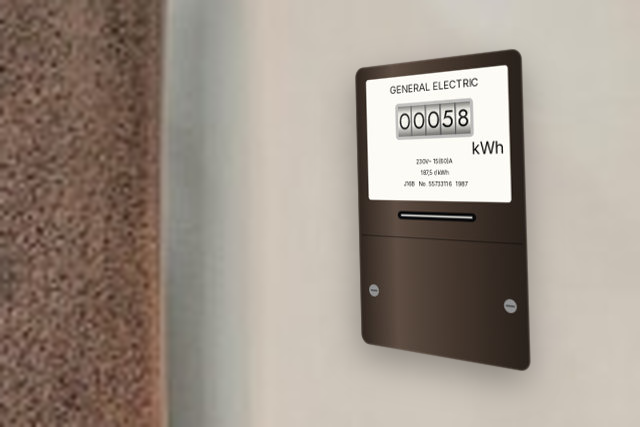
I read 58; kWh
